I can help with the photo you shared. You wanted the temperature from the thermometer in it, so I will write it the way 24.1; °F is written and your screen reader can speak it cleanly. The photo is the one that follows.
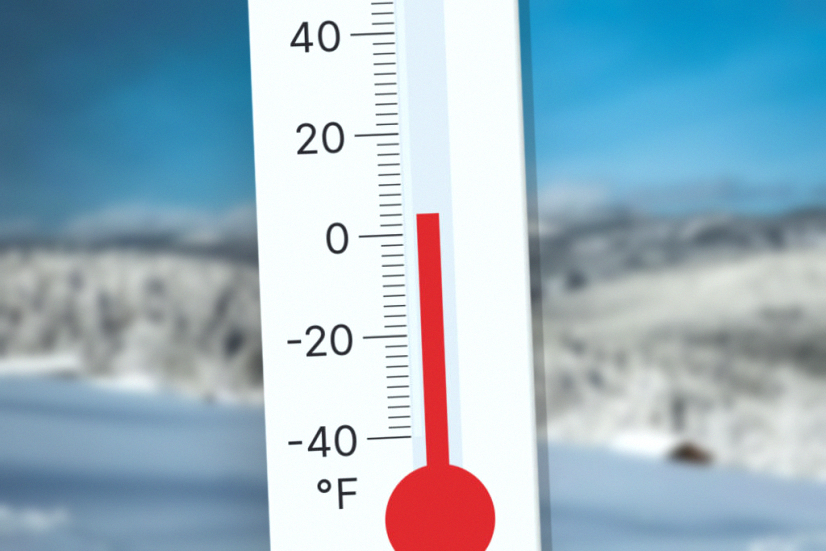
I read 4; °F
